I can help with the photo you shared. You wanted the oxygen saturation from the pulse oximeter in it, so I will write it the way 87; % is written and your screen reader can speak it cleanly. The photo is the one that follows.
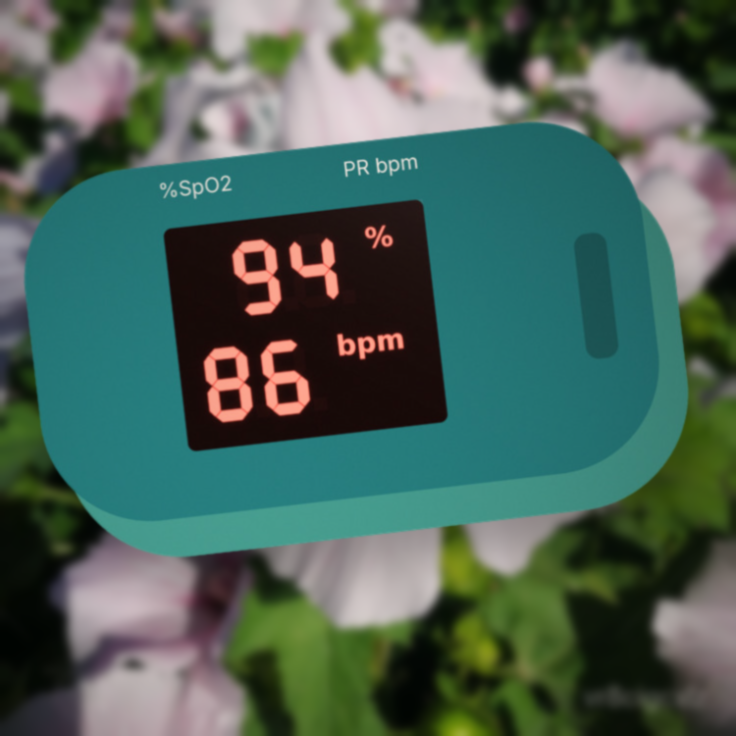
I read 94; %
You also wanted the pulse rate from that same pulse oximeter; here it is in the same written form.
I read 86; bpm
